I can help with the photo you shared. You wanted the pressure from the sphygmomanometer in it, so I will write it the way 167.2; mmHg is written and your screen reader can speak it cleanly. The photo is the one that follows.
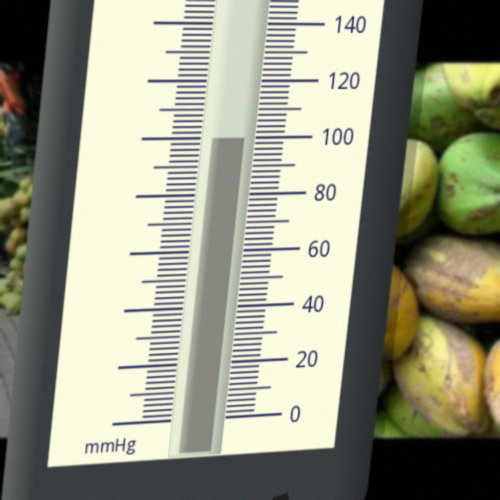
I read 100; mmHg
